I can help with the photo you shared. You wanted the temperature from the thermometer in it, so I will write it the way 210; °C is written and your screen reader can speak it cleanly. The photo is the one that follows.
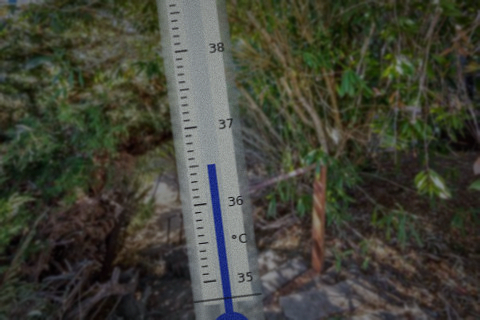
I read 36.5; °C
